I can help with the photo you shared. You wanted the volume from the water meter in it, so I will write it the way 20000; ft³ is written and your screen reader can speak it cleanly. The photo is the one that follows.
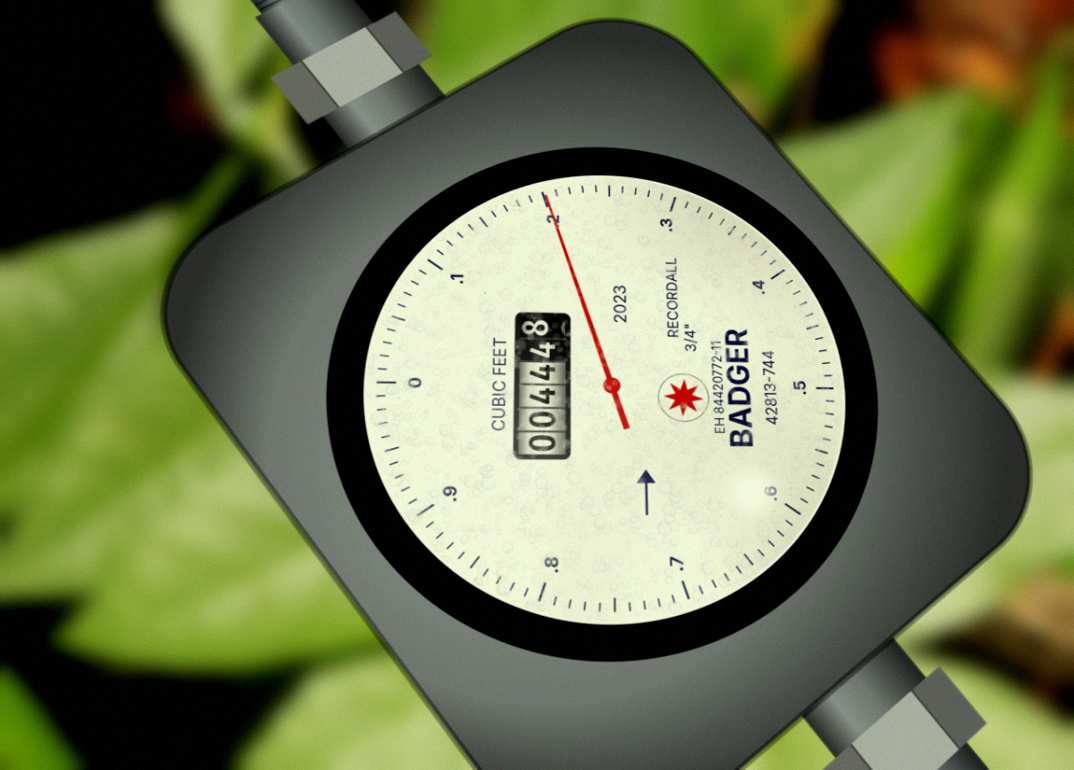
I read 4448.20; ft³
